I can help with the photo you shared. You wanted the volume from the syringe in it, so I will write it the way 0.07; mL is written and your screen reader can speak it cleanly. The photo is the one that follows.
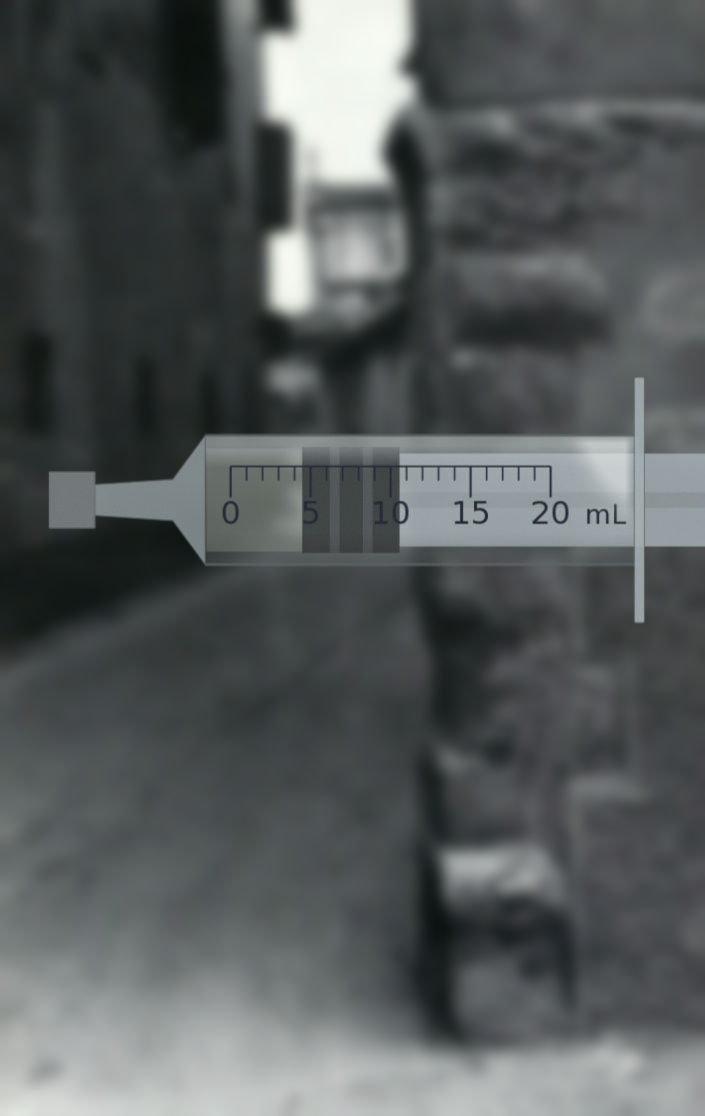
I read 4.5; mL
